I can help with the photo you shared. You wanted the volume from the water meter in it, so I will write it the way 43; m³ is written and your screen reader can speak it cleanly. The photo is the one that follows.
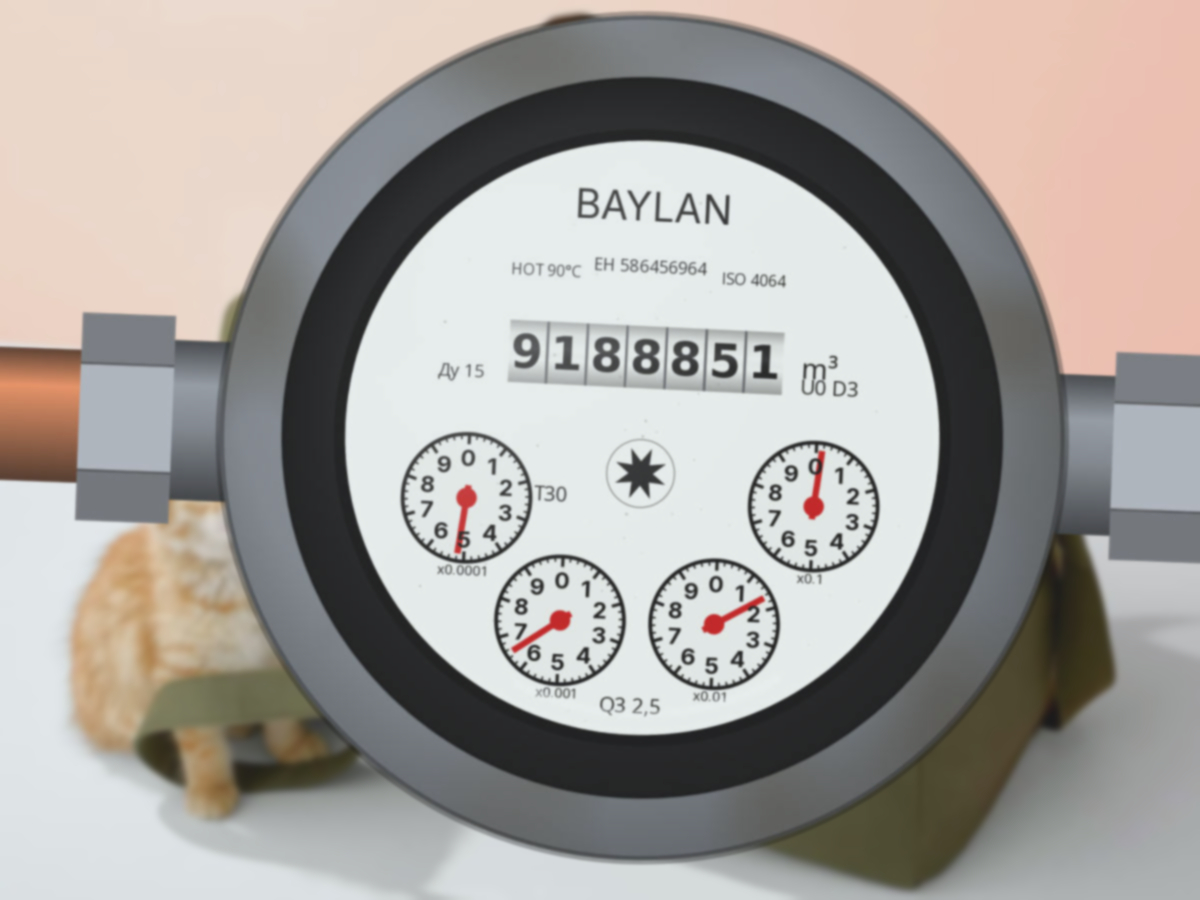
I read 9188851.0165; m³
